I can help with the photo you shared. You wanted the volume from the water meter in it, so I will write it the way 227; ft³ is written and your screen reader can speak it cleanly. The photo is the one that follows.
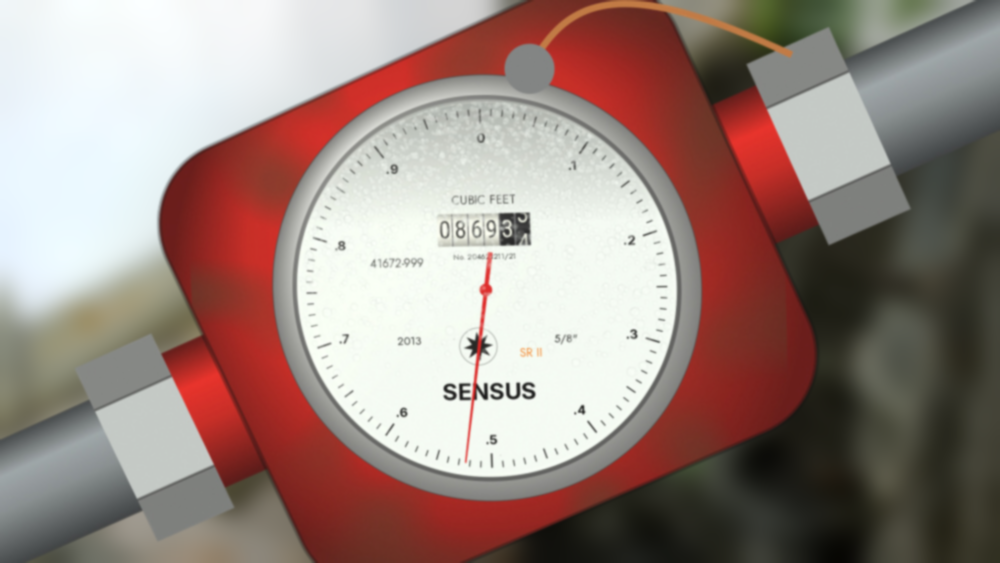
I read 86933.52; ft³
